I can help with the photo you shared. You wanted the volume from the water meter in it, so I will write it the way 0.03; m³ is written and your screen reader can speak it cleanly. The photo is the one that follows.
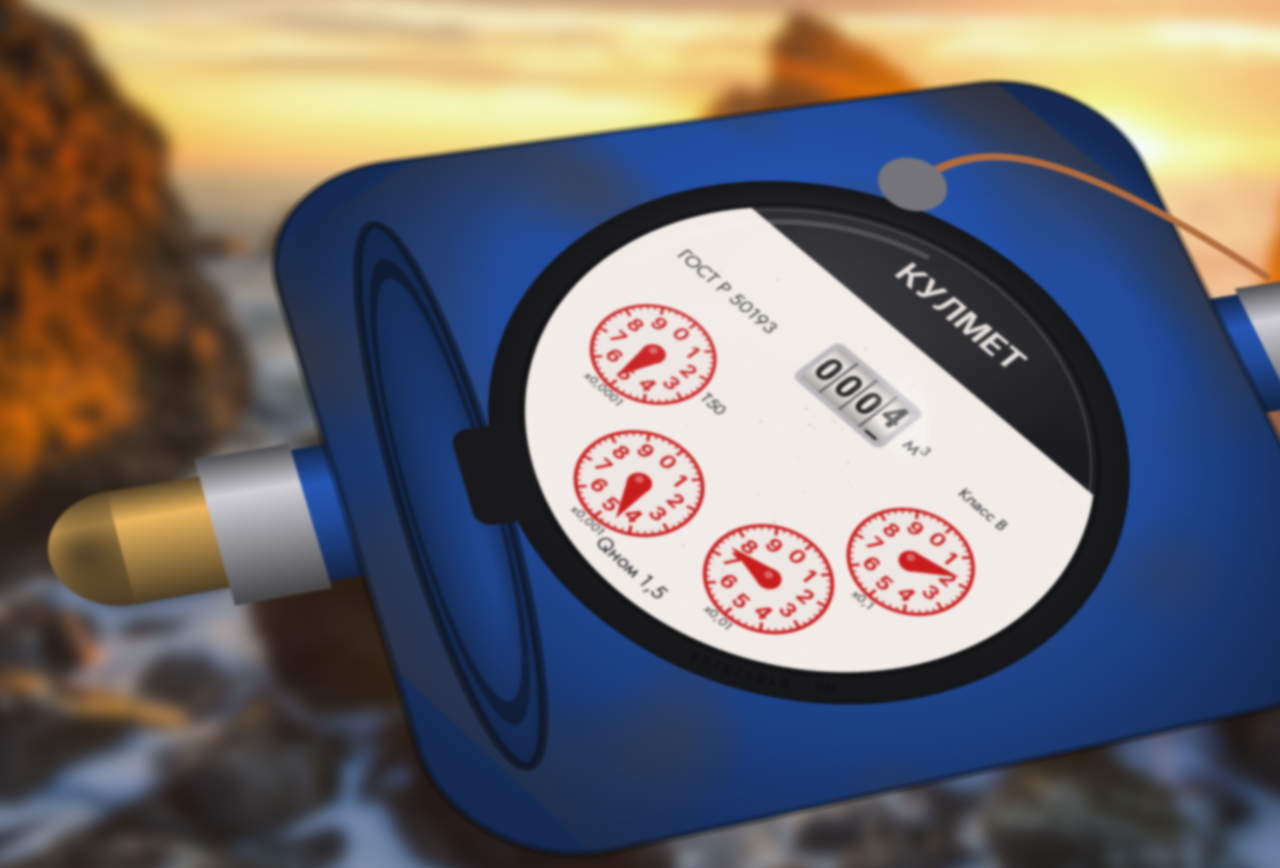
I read 4.1745; m³
